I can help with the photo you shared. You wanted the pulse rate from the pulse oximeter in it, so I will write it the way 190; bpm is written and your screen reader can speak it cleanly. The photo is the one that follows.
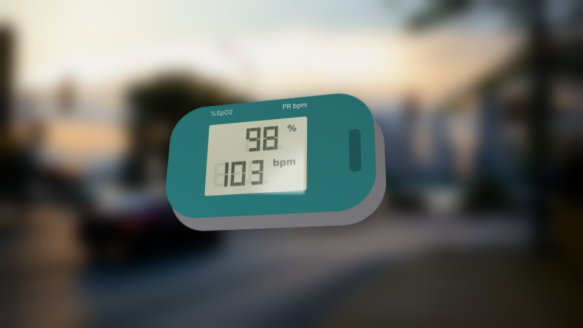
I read 103; bpm
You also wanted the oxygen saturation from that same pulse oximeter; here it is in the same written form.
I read 98; %
